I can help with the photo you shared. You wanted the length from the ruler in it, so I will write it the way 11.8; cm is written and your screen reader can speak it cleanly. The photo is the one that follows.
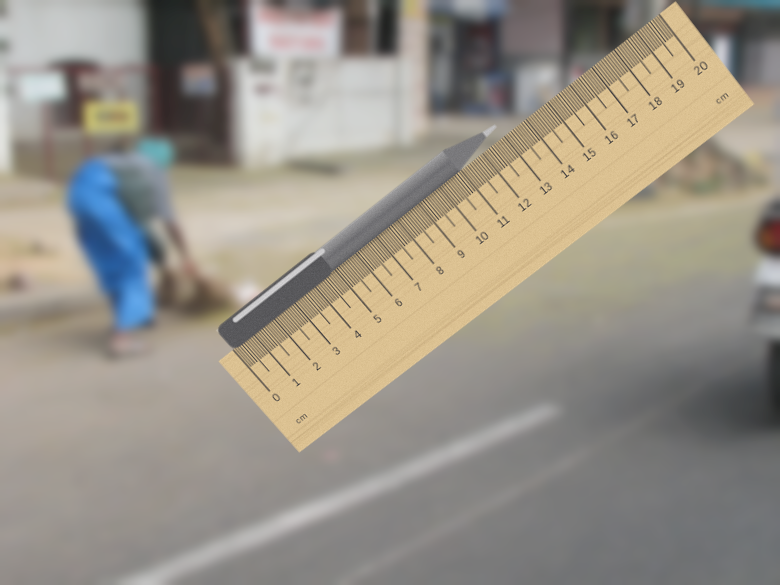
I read 13; cm
